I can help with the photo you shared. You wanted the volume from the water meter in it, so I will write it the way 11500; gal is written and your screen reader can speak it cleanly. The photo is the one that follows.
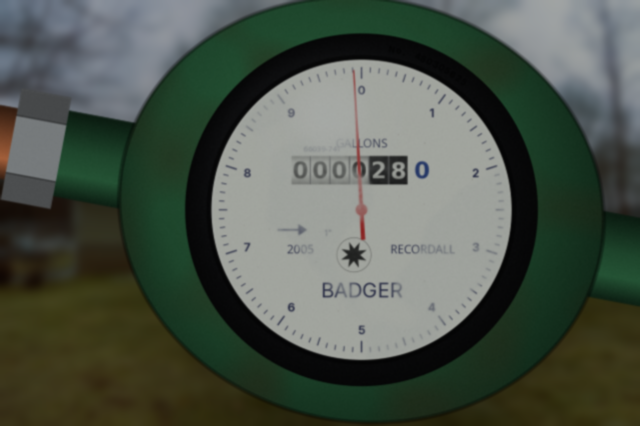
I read 279.9; gal
